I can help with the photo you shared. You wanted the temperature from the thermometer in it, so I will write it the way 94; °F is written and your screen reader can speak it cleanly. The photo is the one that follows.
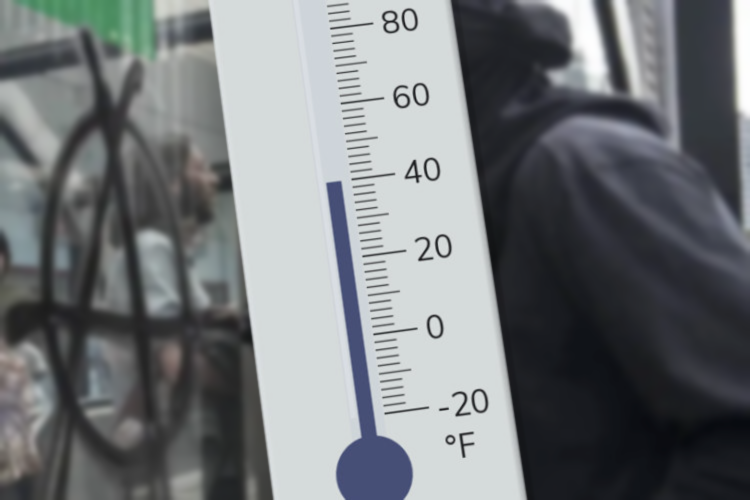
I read 40; °F
